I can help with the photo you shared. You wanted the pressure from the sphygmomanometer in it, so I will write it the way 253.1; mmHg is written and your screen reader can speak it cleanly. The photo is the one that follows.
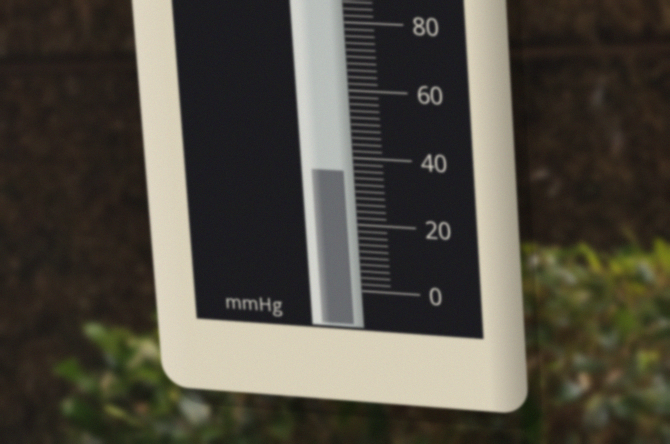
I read 36; mmHg
